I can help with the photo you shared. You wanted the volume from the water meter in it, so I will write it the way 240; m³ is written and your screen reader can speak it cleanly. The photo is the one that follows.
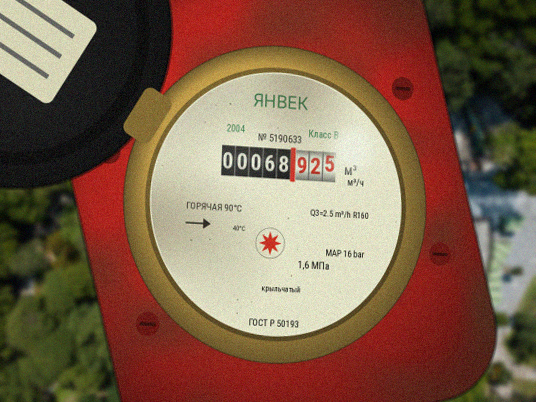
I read 68.925; m³
